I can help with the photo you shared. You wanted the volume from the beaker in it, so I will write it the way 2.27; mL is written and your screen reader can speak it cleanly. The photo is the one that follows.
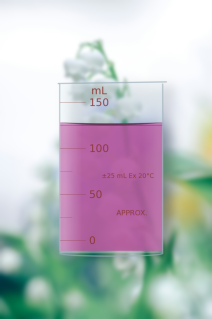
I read 125; mL
